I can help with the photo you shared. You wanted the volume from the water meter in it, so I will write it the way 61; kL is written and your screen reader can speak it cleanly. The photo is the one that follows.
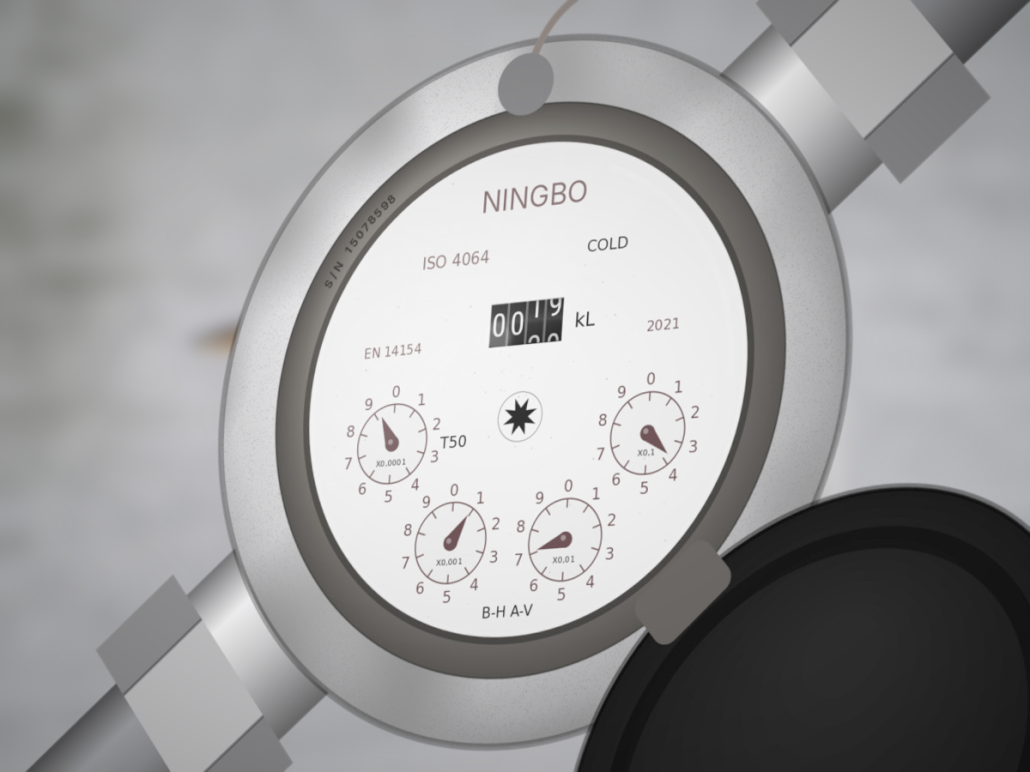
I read 19.3709; kL
